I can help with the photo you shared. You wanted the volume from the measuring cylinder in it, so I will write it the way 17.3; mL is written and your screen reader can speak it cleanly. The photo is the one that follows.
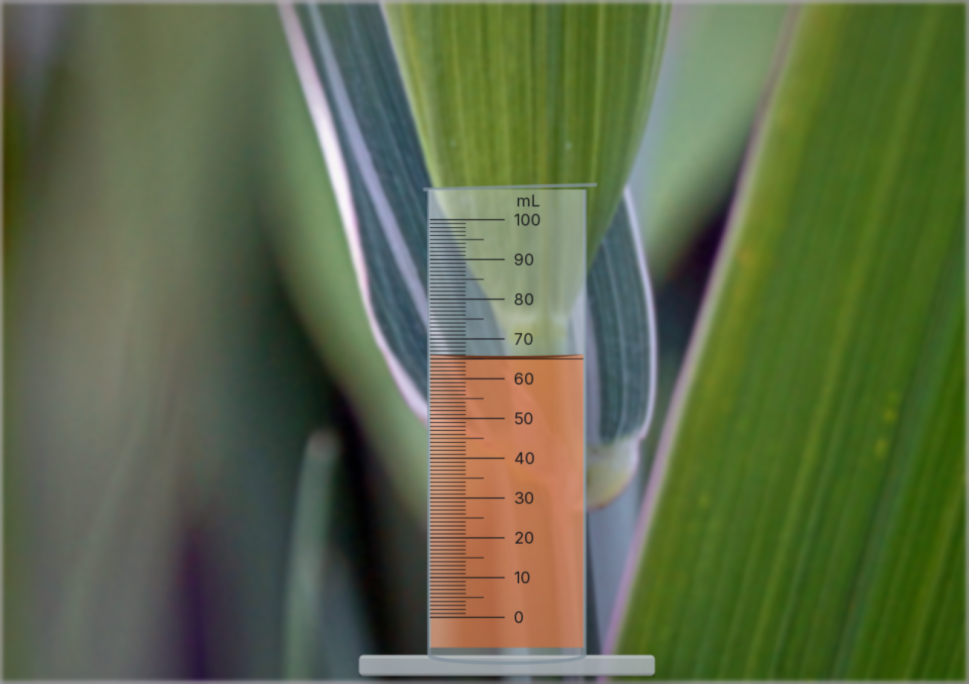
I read 65; mL
